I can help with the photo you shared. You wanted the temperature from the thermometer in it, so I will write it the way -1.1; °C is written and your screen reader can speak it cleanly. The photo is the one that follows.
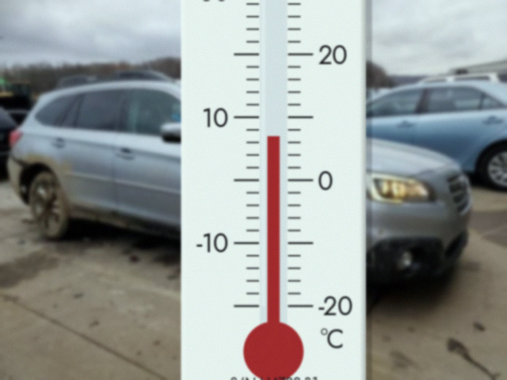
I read 7; °C
